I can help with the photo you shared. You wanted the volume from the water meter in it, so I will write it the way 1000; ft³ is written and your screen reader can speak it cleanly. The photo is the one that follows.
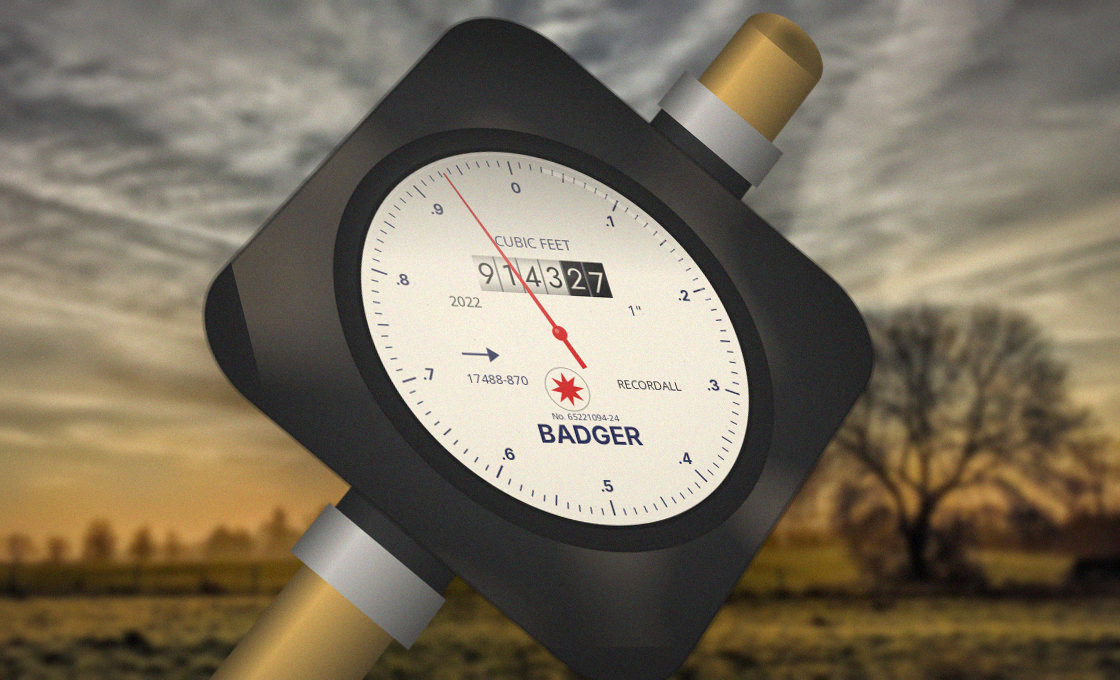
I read 914326.93; ft³
